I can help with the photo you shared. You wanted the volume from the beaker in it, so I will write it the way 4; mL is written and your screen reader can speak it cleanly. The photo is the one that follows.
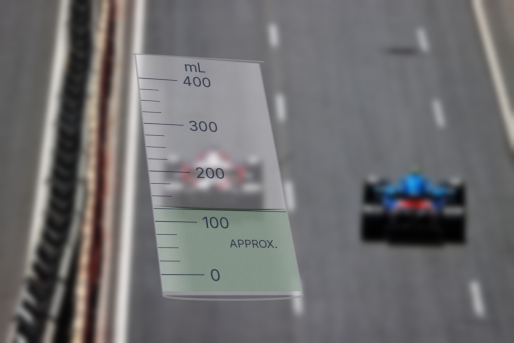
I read 125; mL
